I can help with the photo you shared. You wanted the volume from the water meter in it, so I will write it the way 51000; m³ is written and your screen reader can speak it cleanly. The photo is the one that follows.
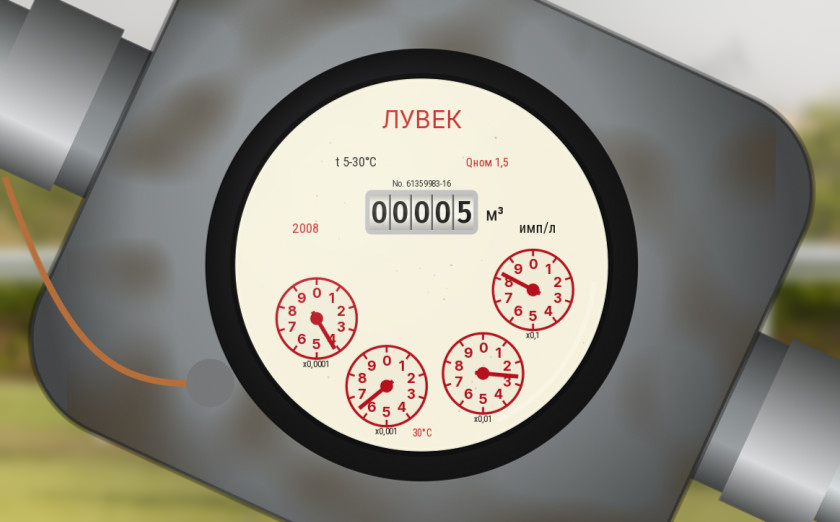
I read 5.8264; m³
